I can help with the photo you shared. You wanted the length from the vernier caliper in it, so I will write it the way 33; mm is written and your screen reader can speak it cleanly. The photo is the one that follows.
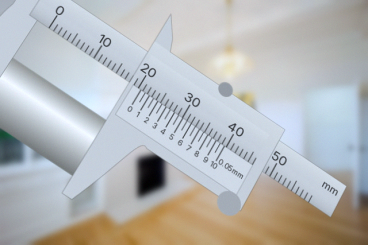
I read 20.6; mm
